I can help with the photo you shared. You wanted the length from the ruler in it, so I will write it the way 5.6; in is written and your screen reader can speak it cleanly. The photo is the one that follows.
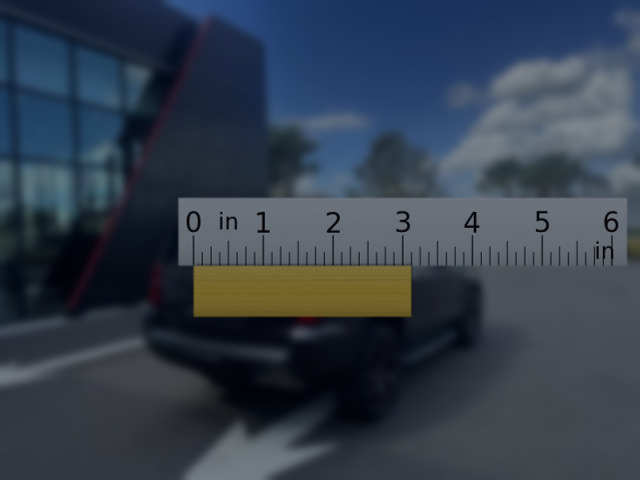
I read 3.125; in
